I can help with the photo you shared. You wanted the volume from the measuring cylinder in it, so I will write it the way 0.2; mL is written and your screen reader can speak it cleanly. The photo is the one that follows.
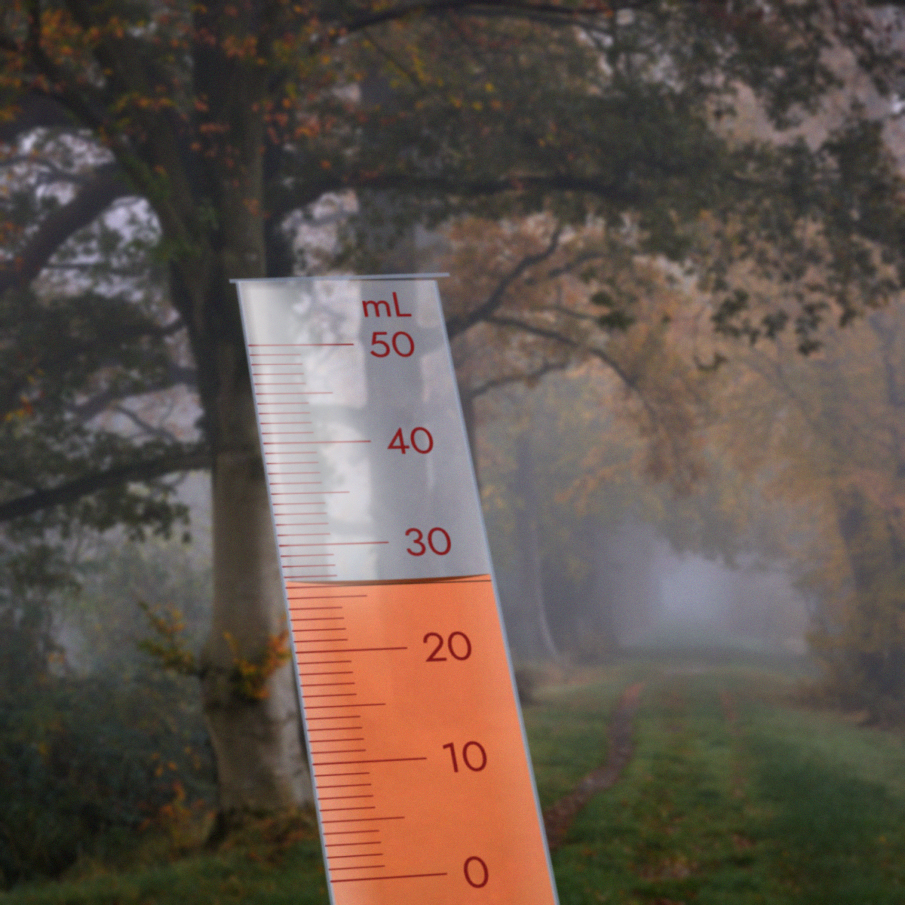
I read 26; mL
